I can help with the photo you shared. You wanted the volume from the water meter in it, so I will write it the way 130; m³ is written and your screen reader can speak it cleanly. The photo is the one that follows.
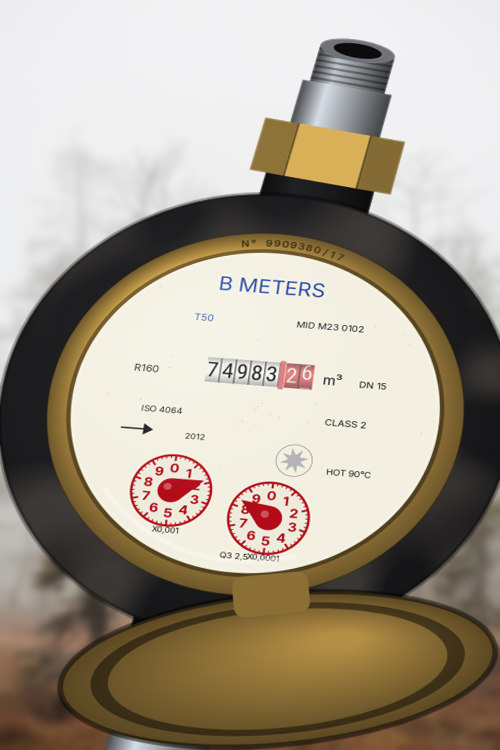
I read 74983.2618; m³
